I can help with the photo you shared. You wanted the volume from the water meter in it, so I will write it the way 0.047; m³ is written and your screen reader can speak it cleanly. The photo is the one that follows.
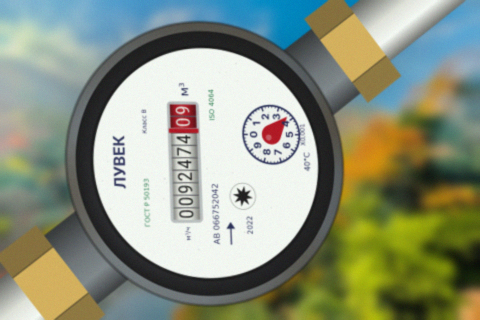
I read 92474.093; m³
